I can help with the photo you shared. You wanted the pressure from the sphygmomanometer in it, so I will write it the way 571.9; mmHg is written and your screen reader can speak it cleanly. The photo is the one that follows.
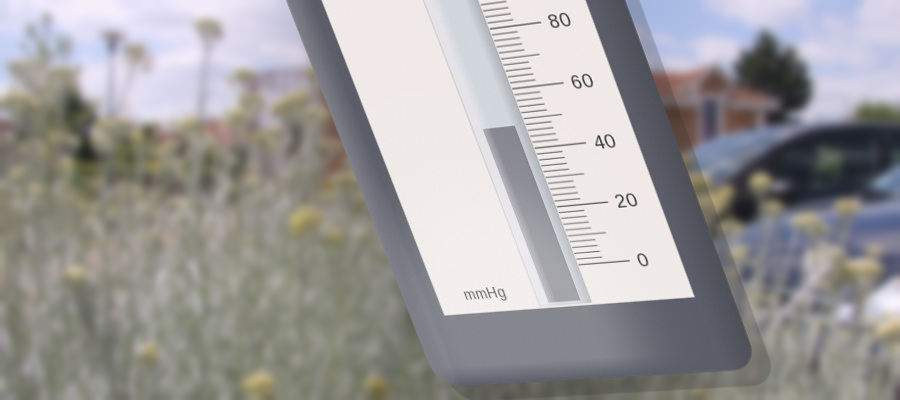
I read 48; mmHg
